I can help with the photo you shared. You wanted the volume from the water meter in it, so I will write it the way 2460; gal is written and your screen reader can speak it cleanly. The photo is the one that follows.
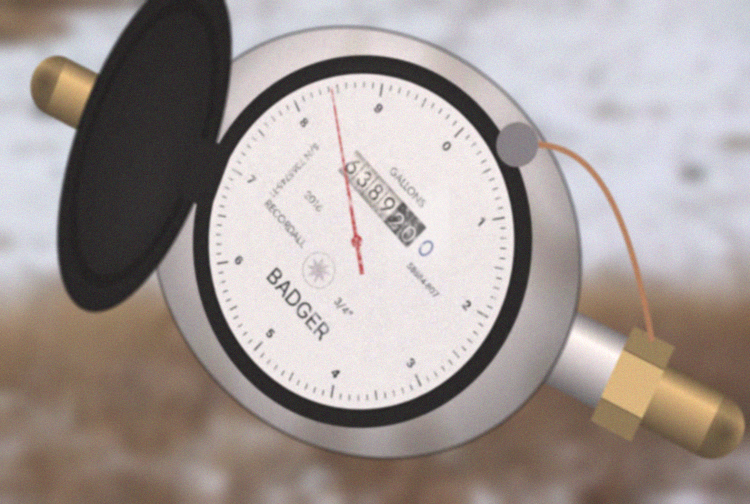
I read 6389198.4; gal
